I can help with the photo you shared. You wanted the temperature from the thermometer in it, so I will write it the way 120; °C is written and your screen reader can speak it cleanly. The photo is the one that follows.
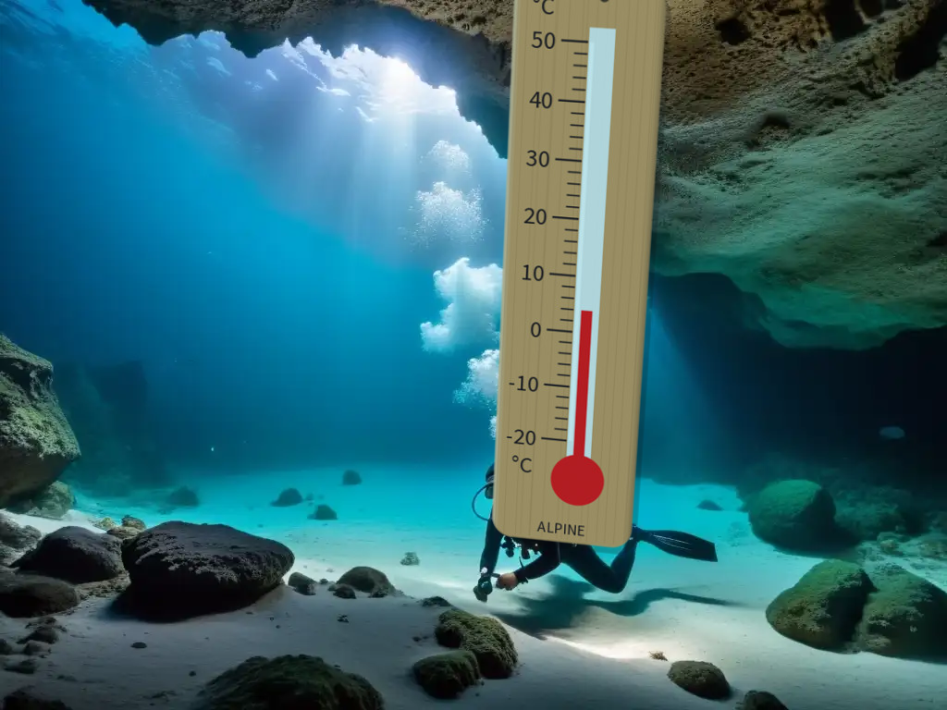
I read 4; °C
